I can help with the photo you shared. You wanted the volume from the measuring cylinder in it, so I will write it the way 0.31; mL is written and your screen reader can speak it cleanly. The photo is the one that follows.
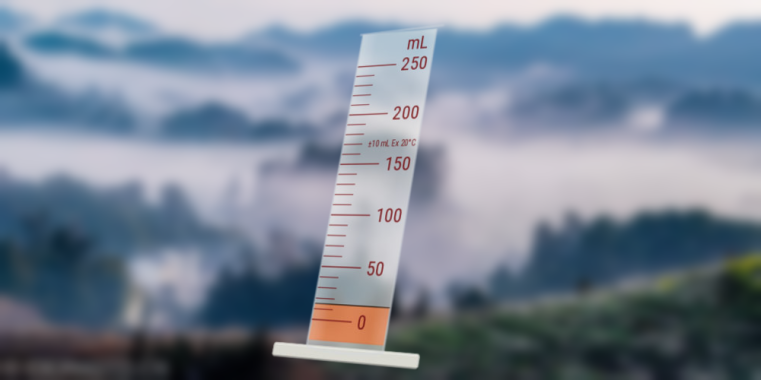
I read 15; mL
